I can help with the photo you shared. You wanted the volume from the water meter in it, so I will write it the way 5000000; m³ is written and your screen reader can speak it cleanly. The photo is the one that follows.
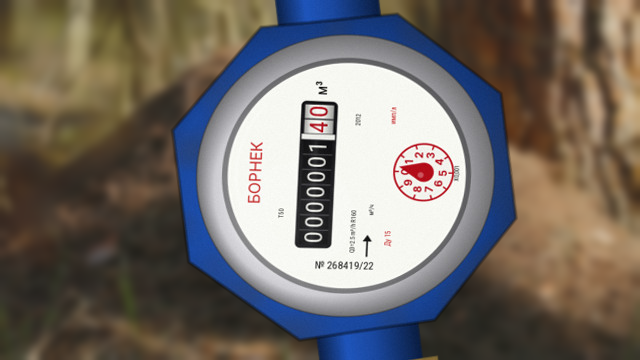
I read 1.400; m³
